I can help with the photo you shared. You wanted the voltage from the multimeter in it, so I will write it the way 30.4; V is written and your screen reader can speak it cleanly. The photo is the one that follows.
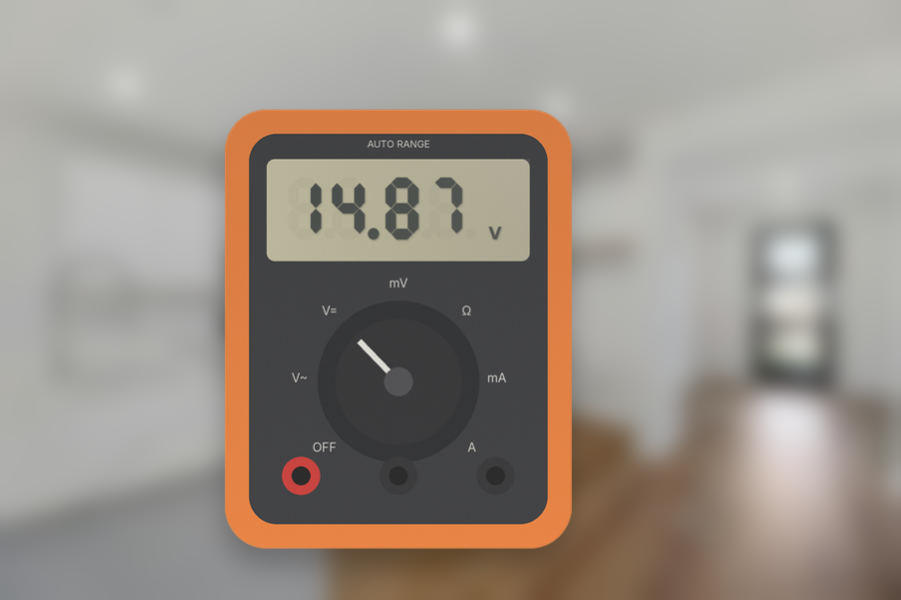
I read 14.87; V
